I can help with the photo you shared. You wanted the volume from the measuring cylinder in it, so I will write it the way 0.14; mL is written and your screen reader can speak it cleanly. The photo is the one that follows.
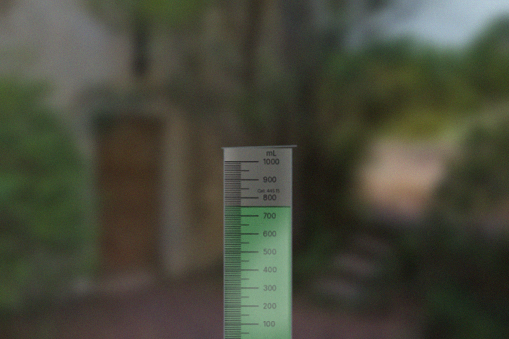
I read 750; mL
